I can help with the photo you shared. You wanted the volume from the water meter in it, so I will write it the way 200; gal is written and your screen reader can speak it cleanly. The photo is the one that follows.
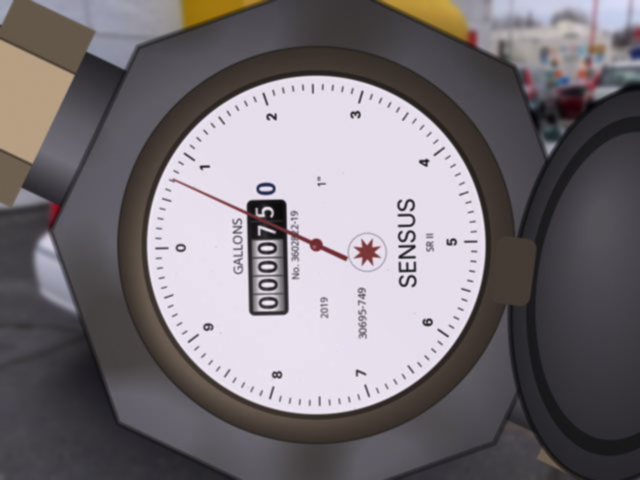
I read 750.7; gal
